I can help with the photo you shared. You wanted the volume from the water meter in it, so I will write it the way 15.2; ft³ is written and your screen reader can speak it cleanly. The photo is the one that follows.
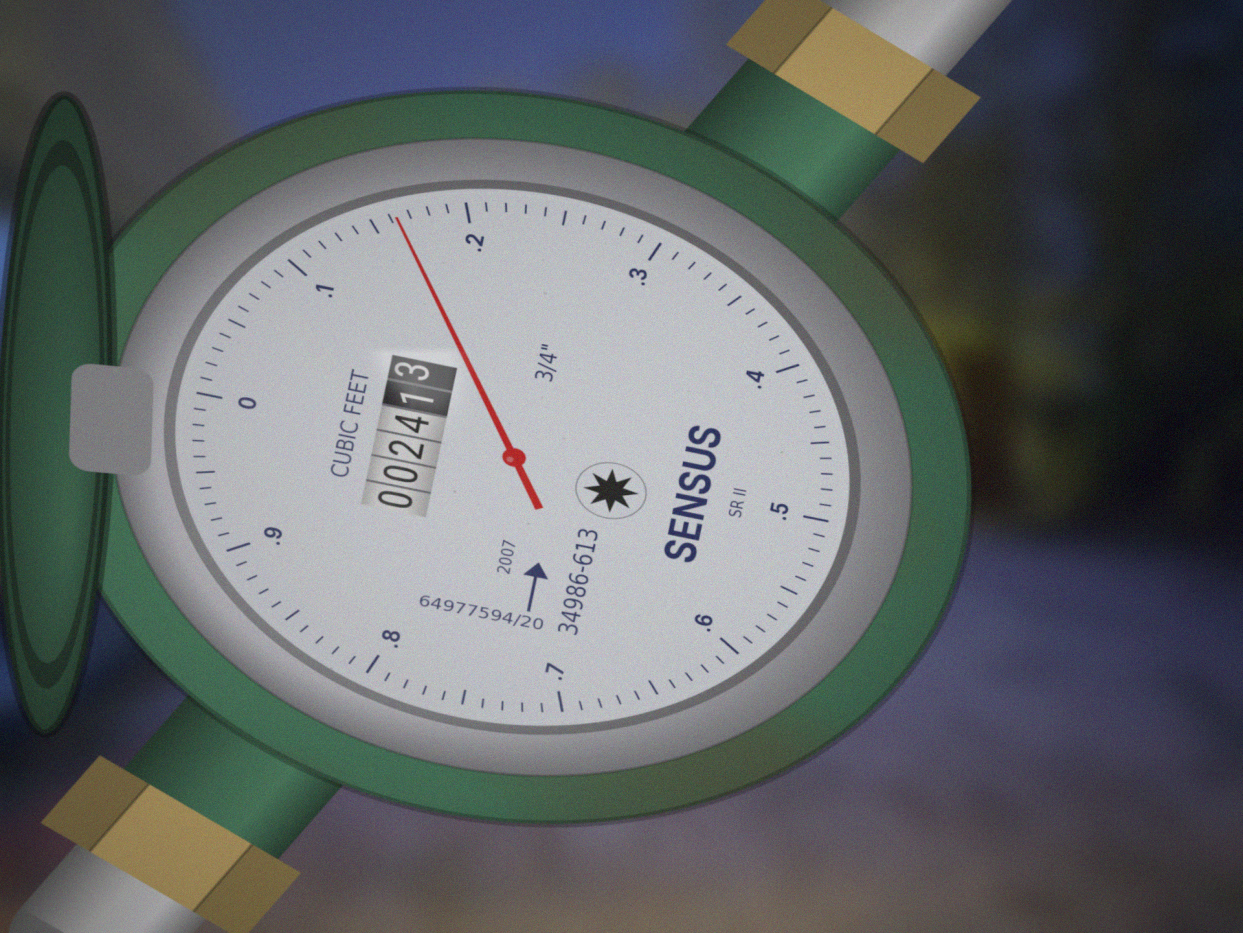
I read 2413.16; ft³
